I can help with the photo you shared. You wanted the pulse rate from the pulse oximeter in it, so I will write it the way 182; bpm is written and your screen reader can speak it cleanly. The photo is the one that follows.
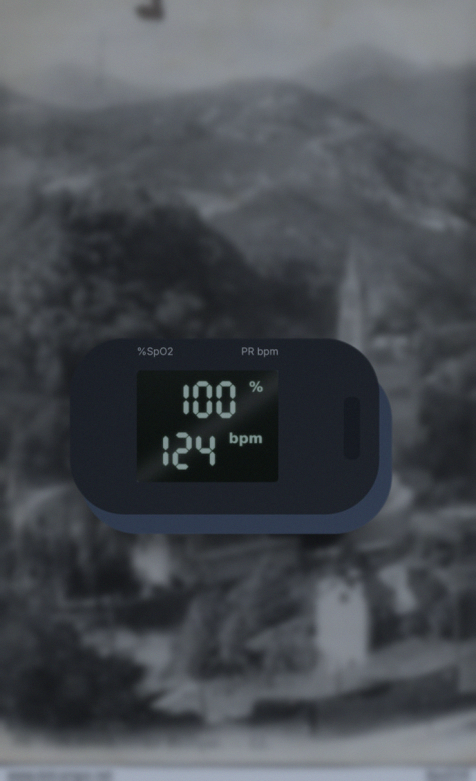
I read 124; bpm
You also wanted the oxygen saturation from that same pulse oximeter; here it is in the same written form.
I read 100; %
